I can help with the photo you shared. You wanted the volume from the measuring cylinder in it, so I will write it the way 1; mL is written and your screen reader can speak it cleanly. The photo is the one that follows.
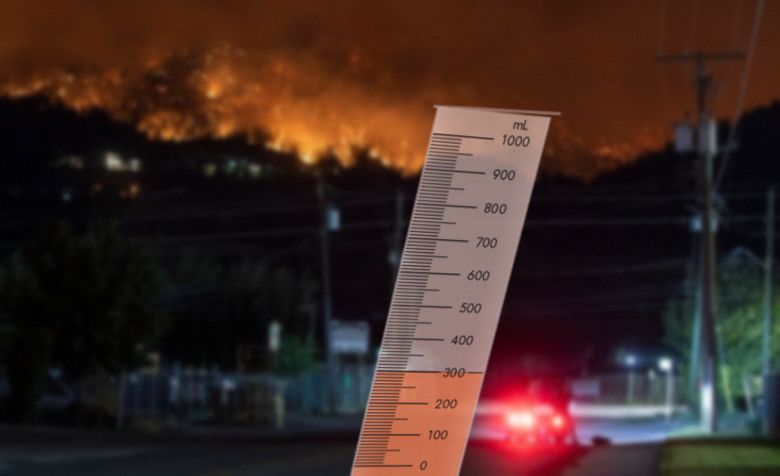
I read 300; mL
